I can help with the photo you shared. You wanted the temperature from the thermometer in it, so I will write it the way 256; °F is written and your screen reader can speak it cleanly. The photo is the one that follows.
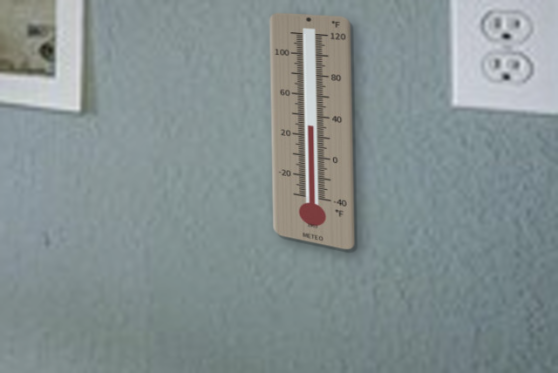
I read 30; °F
